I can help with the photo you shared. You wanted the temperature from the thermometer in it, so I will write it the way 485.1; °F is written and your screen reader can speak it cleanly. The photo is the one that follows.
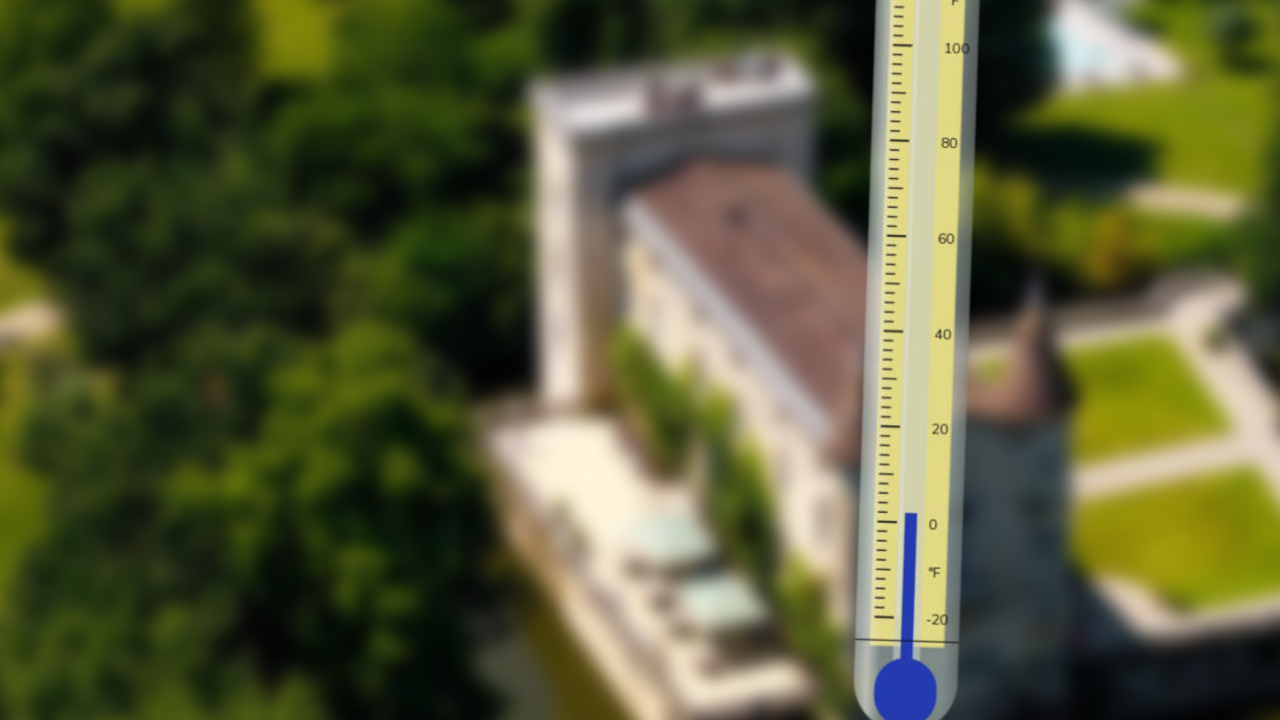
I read 2; °F
